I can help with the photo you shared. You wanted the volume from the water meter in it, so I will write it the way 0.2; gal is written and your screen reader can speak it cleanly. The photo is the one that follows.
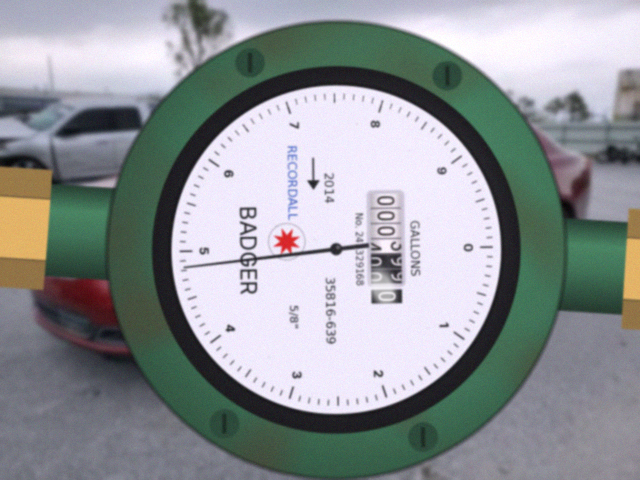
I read 3994.8; gal
